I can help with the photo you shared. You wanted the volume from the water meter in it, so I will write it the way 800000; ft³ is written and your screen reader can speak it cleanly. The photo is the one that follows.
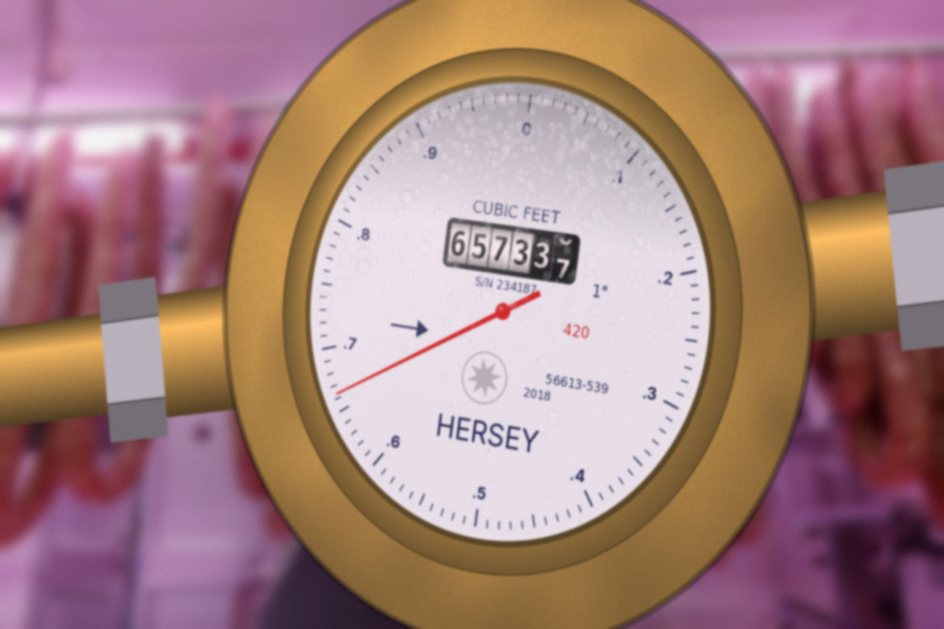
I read 657336.66; ft³
